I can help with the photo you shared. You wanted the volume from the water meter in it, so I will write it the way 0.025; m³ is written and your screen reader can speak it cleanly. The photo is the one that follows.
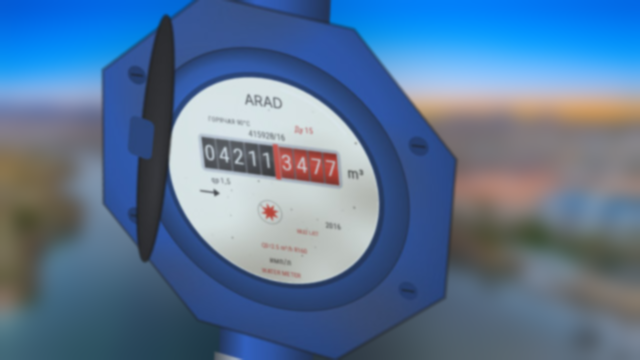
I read 4211.3477; m³
